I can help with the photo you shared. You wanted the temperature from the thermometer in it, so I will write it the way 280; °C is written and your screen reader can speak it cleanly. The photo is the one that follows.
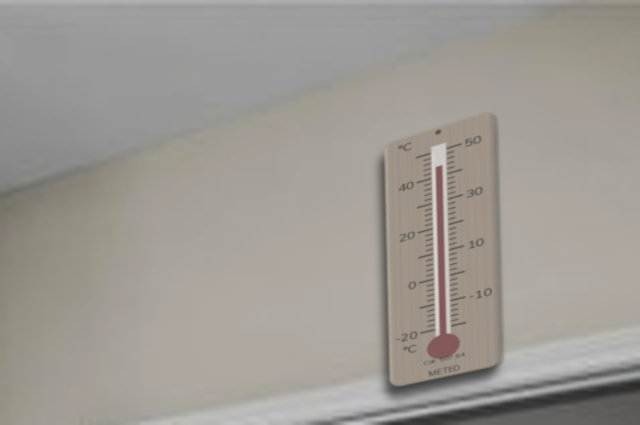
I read 44; °C
